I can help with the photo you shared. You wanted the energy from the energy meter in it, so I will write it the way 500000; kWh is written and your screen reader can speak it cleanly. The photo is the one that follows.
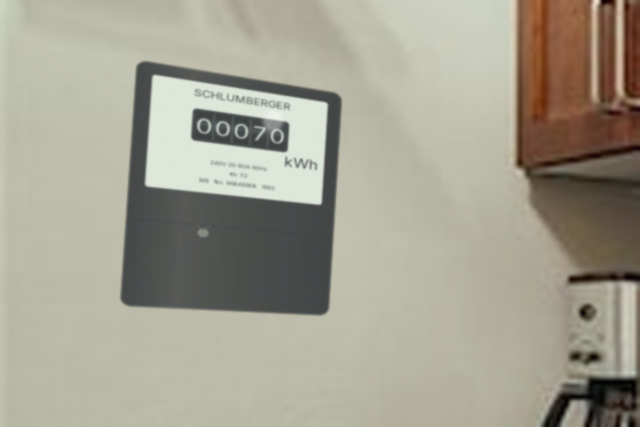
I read 70; kWh
